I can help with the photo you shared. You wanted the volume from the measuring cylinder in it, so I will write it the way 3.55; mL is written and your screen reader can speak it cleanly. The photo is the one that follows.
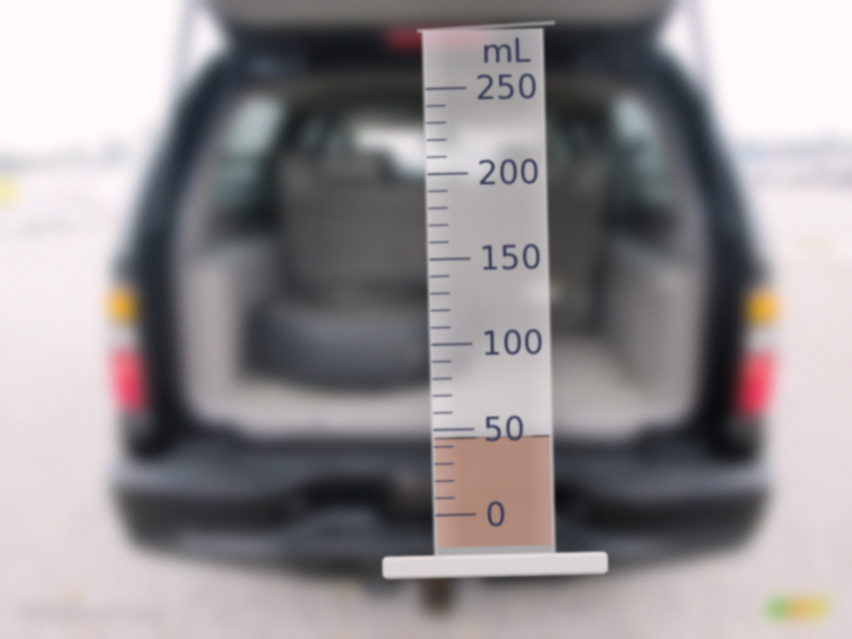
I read 45; mL
